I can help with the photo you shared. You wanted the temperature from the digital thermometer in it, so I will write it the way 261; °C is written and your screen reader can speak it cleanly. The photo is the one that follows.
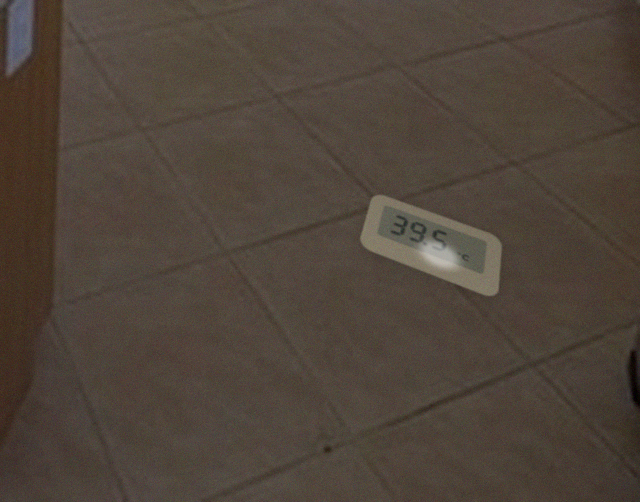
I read 39.5; °C
